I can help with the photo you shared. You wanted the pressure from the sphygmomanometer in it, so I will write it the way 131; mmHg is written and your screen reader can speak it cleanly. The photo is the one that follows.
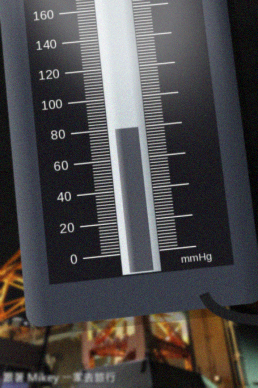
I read 80; mmHg
